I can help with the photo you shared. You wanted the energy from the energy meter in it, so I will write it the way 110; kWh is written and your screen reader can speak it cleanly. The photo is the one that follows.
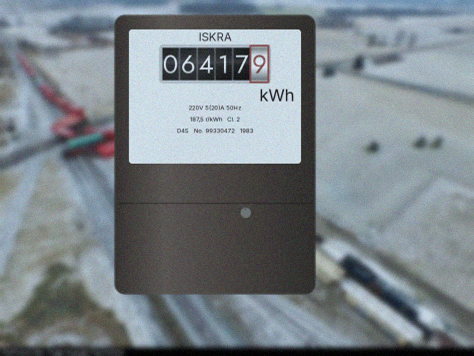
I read 6417.9; kWh
